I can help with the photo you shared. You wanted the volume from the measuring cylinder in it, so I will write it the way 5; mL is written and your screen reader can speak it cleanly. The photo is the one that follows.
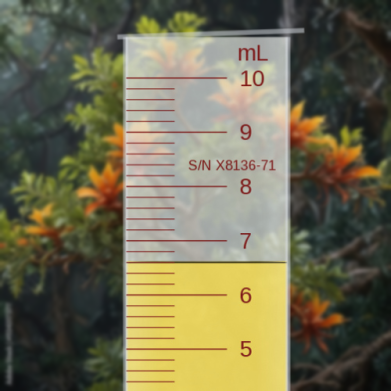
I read 6.6; mL
